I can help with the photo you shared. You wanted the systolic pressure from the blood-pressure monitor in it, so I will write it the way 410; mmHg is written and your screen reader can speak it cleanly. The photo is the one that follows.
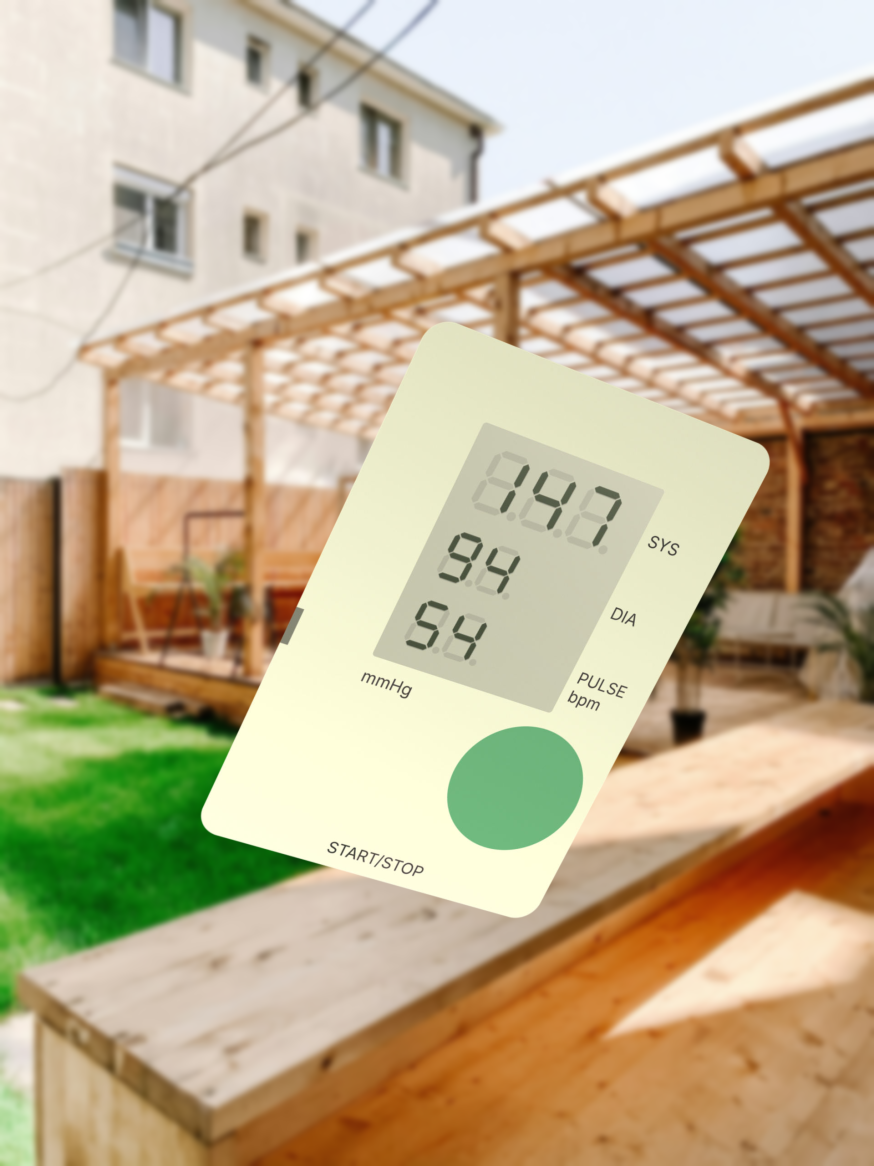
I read 147; mmHg
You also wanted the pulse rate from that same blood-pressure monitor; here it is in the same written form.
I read 54; bpm
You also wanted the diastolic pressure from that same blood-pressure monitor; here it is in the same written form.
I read 94; mmHg
